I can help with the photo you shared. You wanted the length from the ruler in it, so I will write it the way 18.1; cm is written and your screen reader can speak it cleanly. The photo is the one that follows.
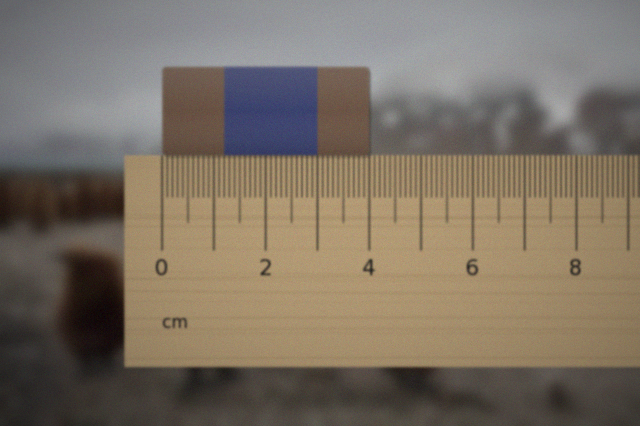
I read 4; cm
